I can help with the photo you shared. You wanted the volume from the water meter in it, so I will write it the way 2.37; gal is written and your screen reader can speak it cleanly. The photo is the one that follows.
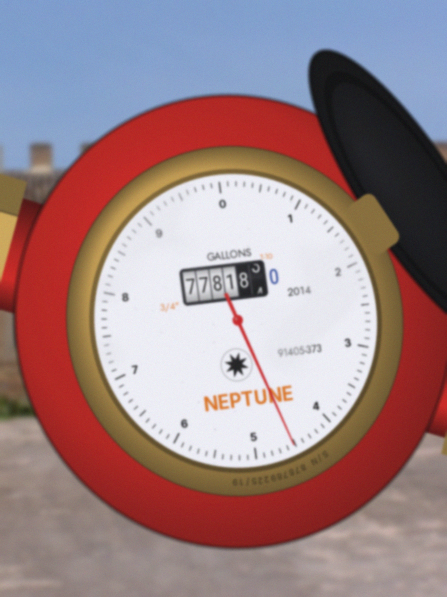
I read 7781834.5; gal
